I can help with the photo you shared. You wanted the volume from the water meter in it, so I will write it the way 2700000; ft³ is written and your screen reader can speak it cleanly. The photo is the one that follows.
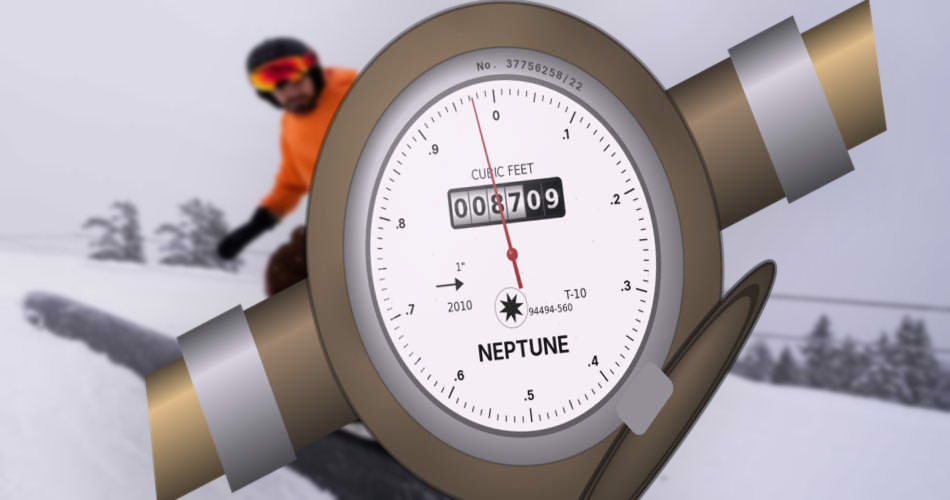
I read 8708.97; ft³
